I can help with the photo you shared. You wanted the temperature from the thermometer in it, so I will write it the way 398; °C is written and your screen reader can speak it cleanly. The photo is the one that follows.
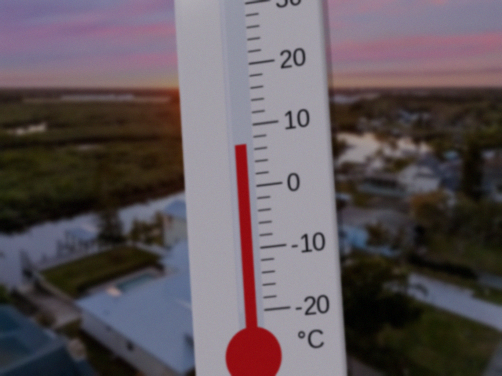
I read 7; °C
